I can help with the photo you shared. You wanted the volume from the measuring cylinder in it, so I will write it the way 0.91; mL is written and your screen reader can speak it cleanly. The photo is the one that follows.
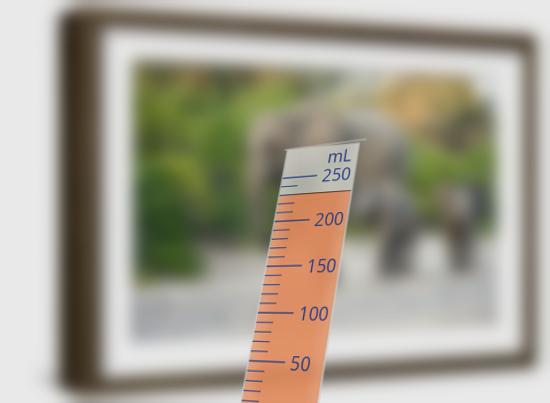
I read 230; mL
